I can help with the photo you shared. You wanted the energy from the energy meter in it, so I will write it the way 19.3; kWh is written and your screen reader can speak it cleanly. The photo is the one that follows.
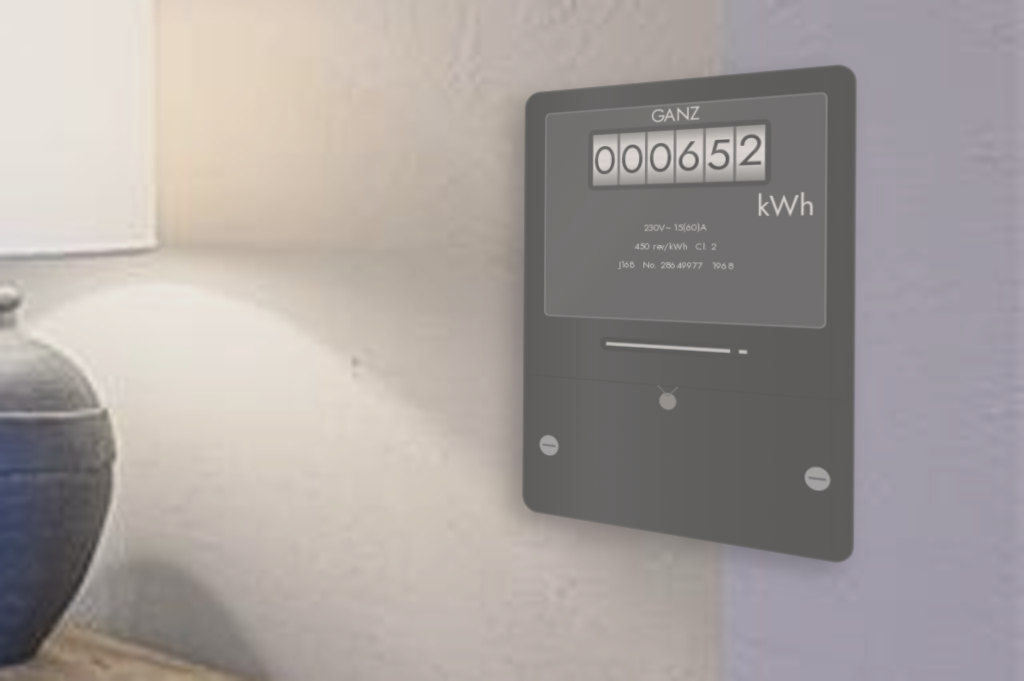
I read 652; kWh
